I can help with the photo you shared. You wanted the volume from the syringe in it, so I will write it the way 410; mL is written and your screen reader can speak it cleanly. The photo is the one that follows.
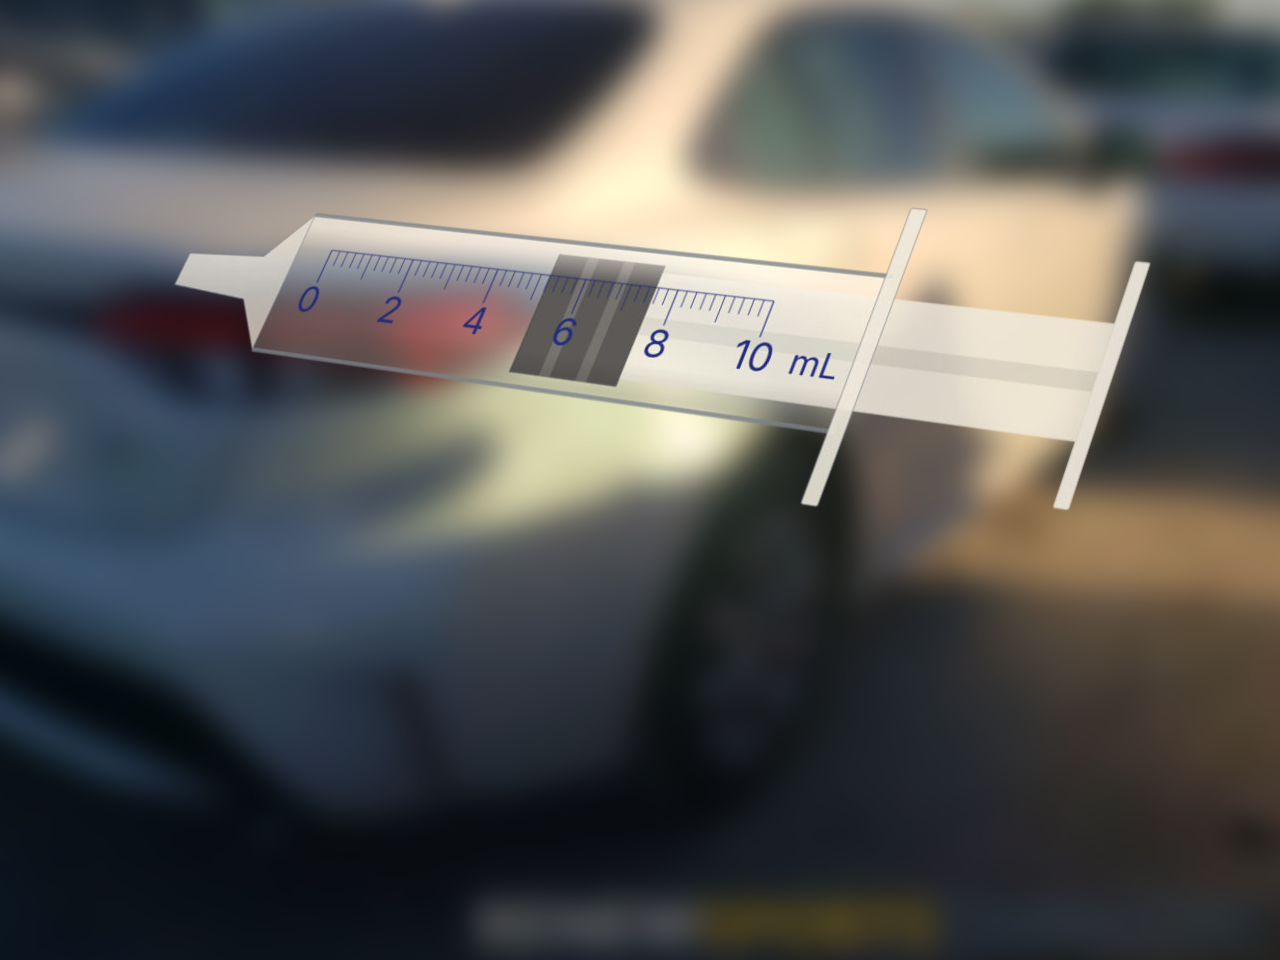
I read 5.2; mL
